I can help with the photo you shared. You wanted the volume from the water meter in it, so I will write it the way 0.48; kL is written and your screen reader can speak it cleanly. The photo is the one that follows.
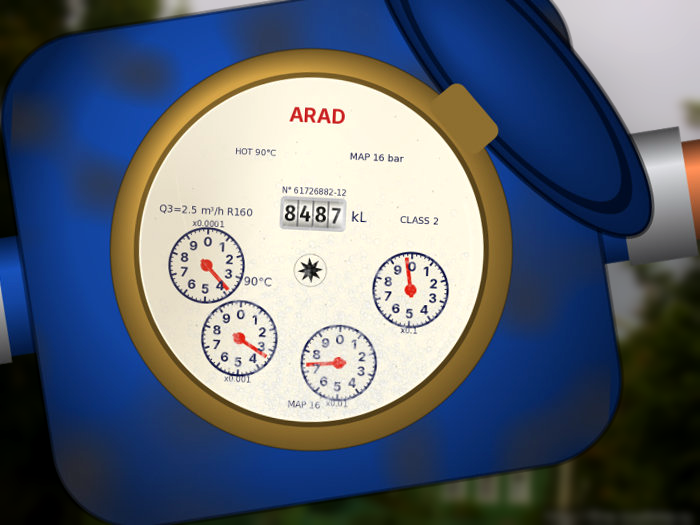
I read 8486.9733; kL
